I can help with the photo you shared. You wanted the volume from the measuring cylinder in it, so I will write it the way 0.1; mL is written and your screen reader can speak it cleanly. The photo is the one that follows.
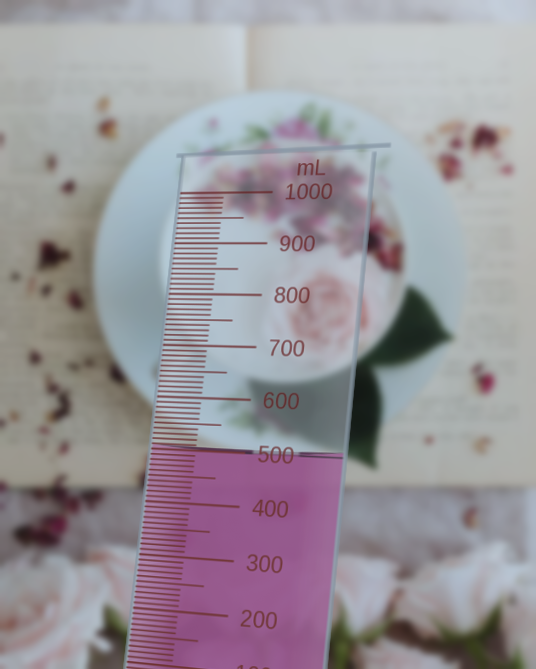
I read 500; mL
